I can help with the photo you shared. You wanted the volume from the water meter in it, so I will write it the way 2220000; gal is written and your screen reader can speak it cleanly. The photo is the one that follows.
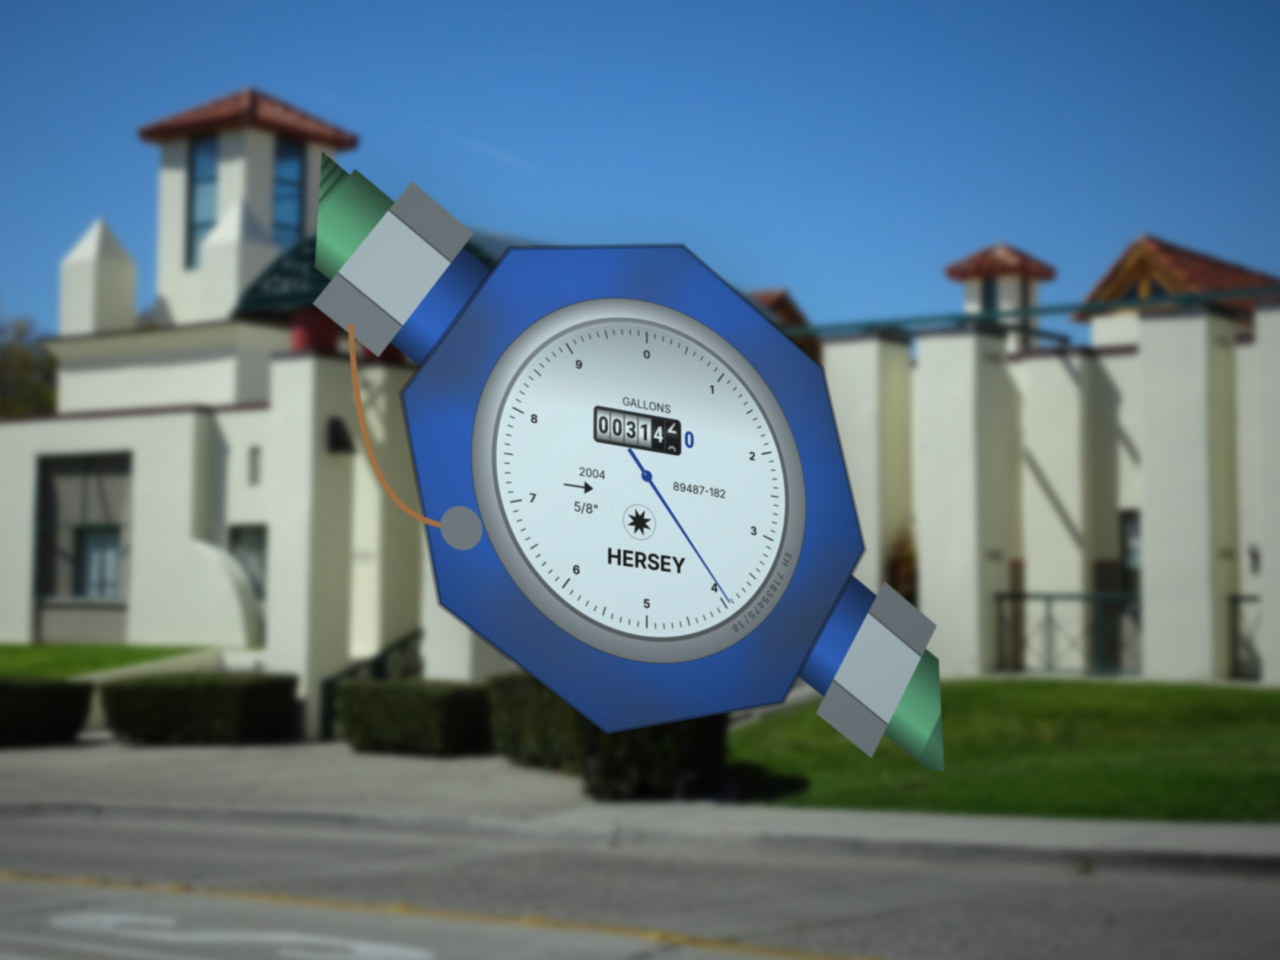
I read 31423.9; gal
